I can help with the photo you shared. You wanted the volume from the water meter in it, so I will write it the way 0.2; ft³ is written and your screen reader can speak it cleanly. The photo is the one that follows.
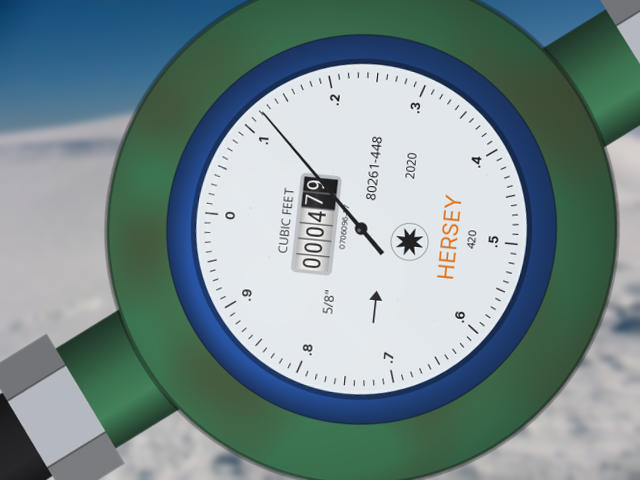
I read 479.12; ft³
